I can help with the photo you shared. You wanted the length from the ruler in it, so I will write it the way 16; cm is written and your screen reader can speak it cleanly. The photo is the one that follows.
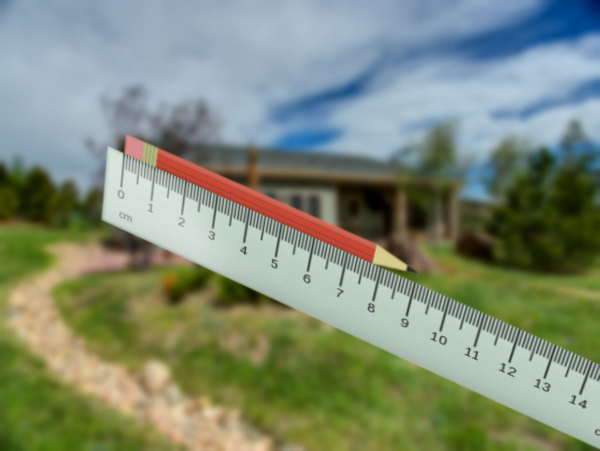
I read 9; cm
